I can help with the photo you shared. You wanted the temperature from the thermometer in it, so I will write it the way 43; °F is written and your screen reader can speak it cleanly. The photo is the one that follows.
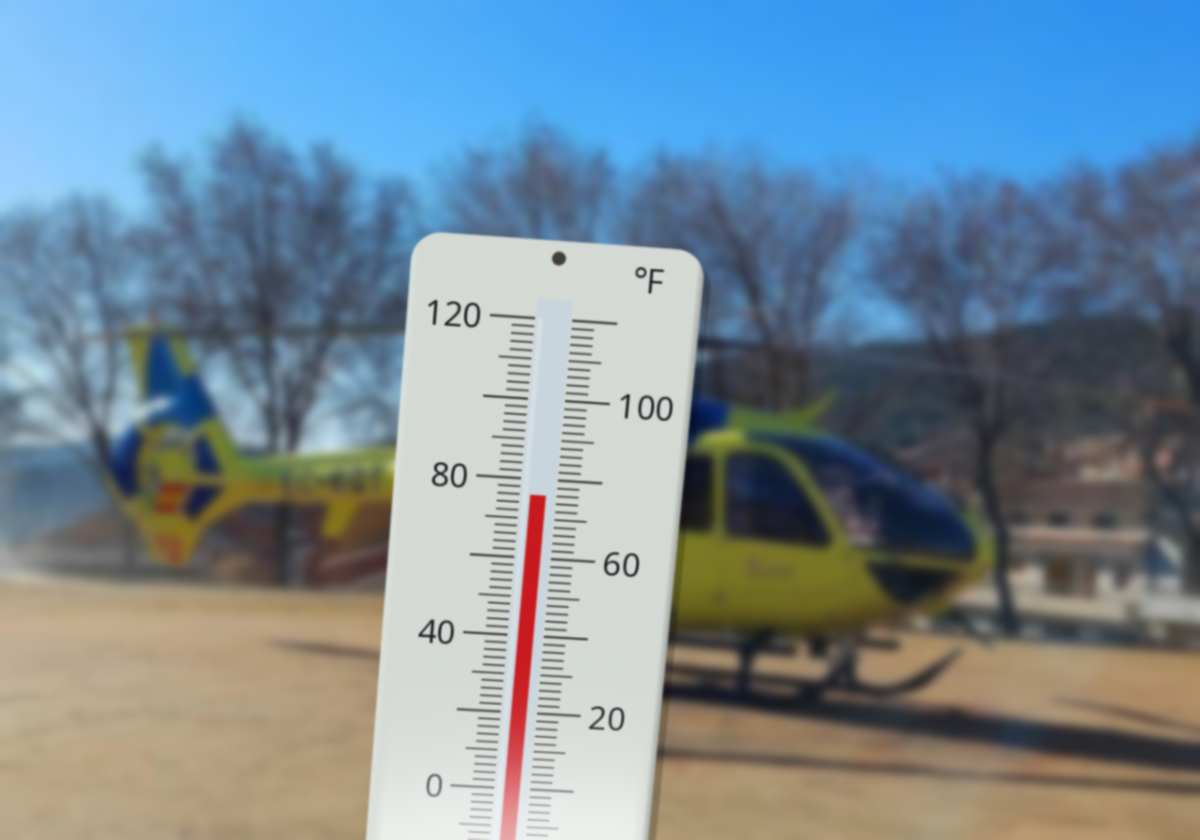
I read 76; °F
